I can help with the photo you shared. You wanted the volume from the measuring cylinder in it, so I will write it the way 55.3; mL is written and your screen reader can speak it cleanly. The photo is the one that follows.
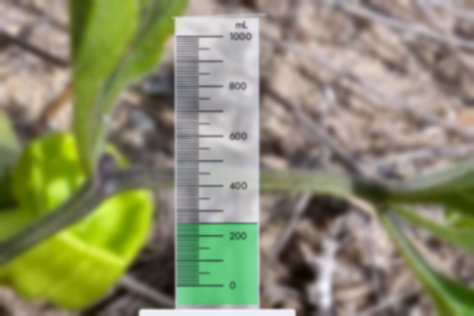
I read 250; mL
